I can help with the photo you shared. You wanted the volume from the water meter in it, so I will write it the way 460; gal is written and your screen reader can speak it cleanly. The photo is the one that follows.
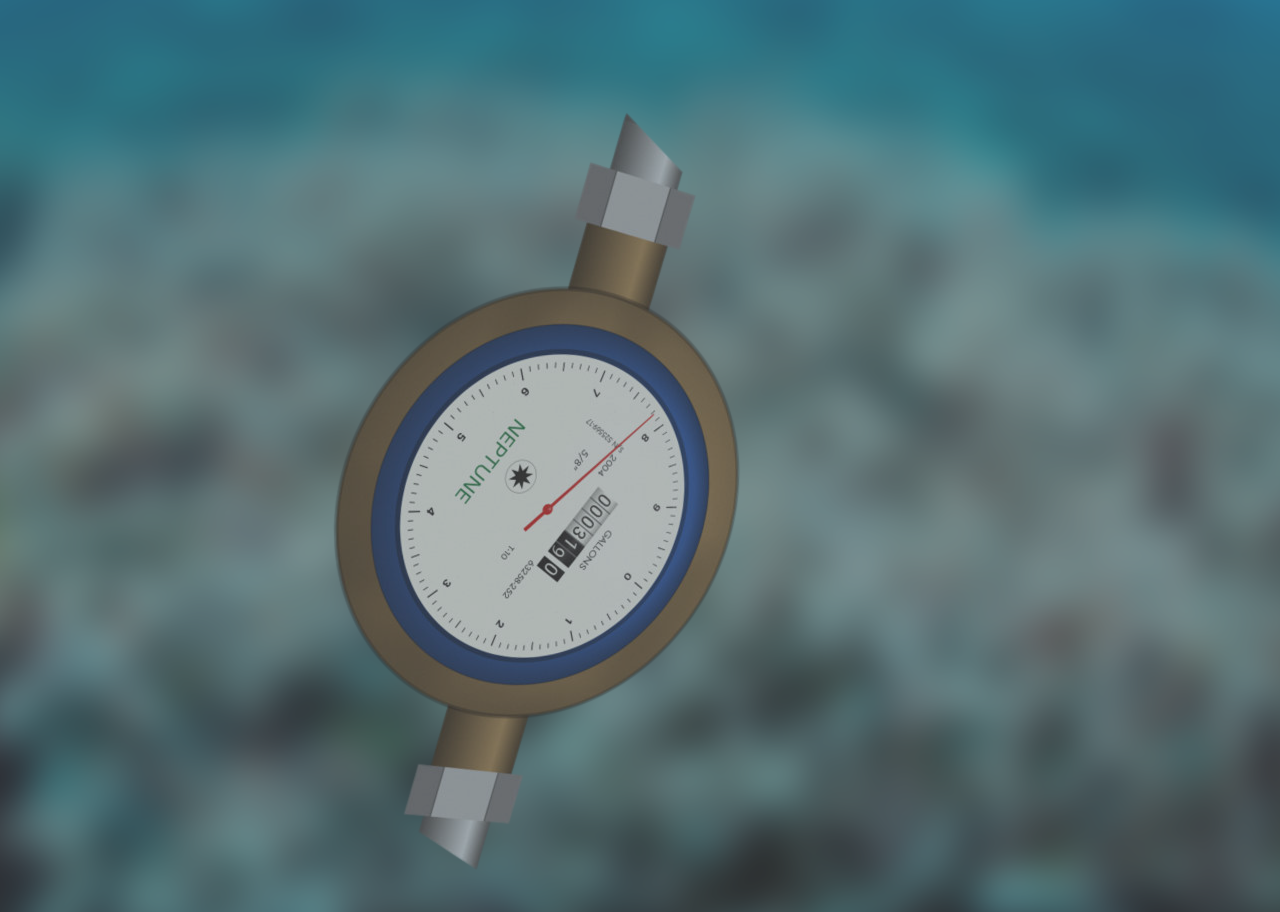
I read 3187.8; gal
